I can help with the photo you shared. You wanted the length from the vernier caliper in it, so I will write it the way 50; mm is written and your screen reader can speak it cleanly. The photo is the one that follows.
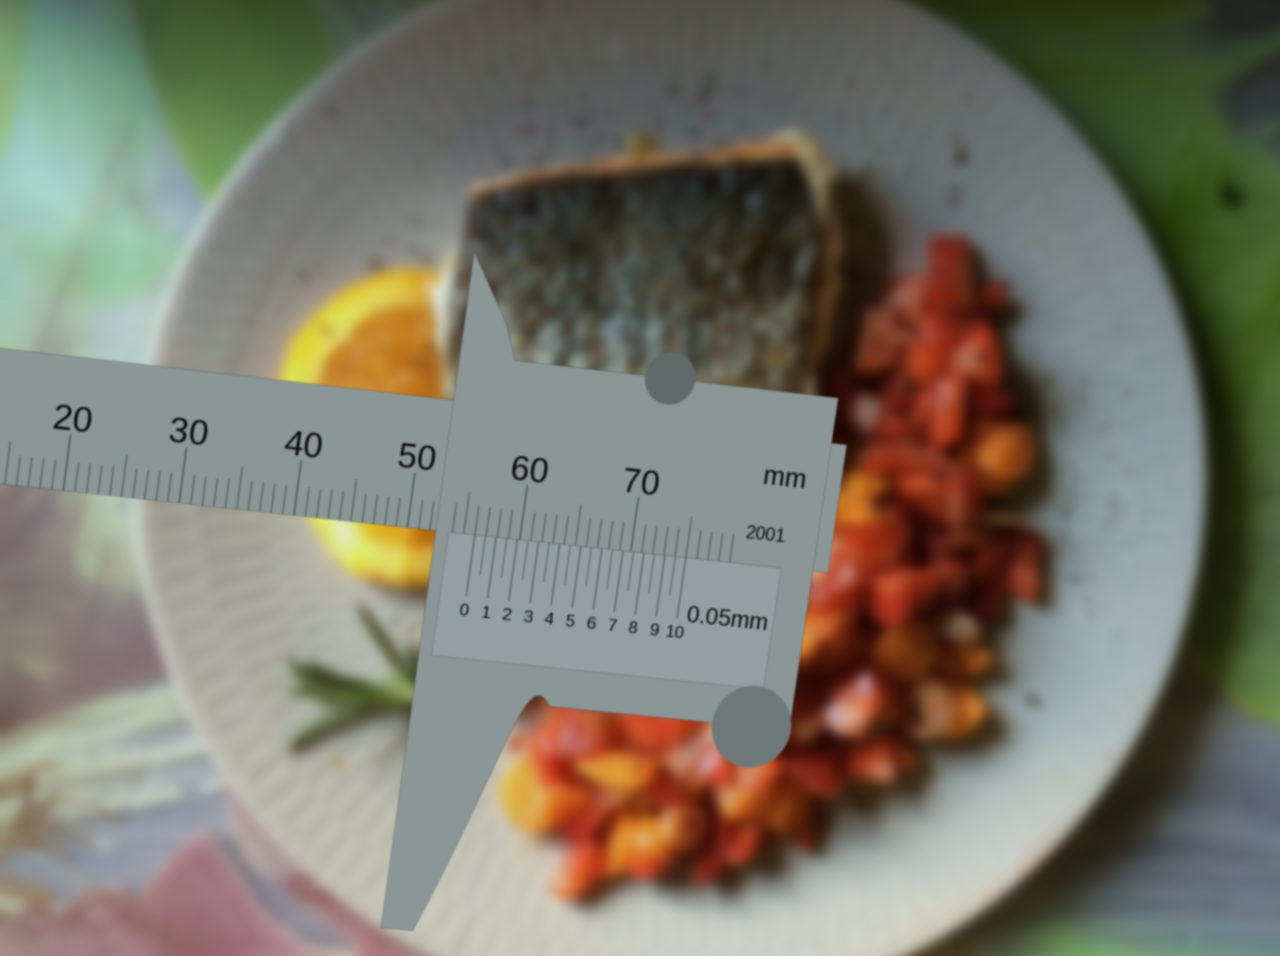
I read 56.0; mm
